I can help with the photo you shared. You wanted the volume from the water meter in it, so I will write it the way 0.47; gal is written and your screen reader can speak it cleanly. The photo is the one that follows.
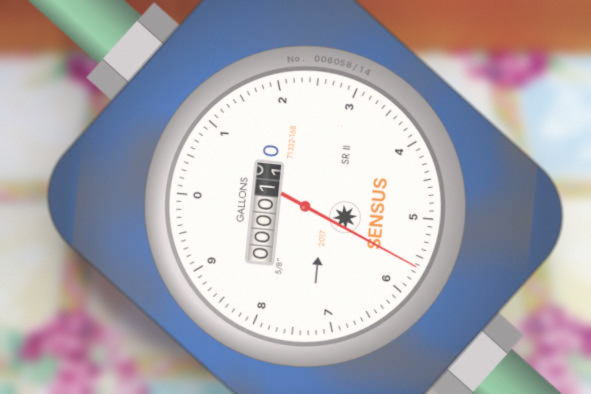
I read 105.6; gal
